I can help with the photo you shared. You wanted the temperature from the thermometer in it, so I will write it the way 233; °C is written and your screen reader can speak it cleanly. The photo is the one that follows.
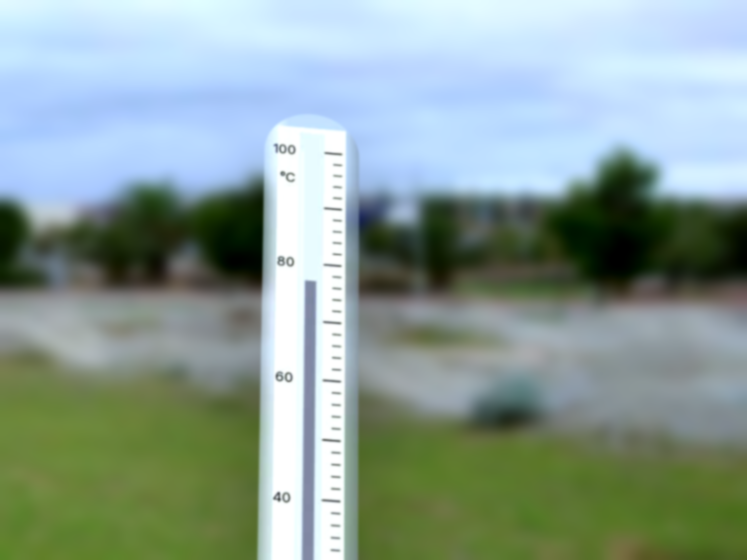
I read 77; °C
